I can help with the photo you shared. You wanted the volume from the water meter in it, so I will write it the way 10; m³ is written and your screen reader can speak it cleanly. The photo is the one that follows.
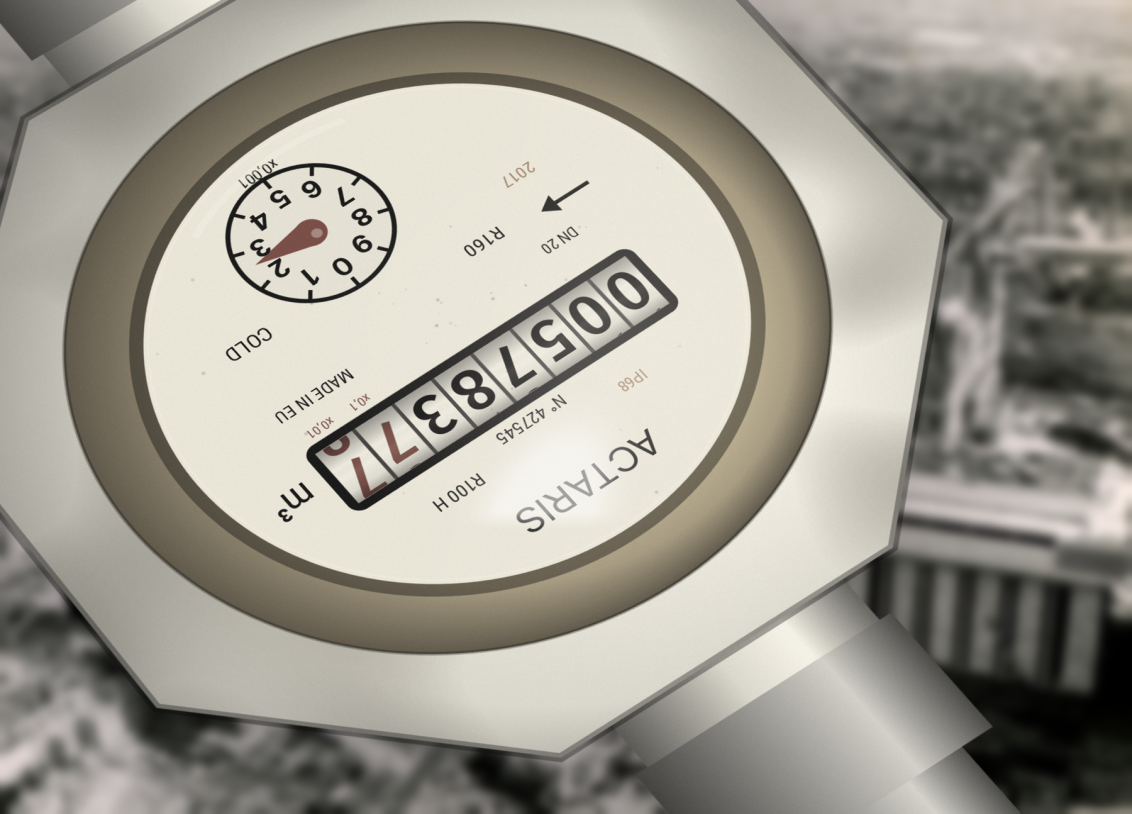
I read 5783.772; m³
